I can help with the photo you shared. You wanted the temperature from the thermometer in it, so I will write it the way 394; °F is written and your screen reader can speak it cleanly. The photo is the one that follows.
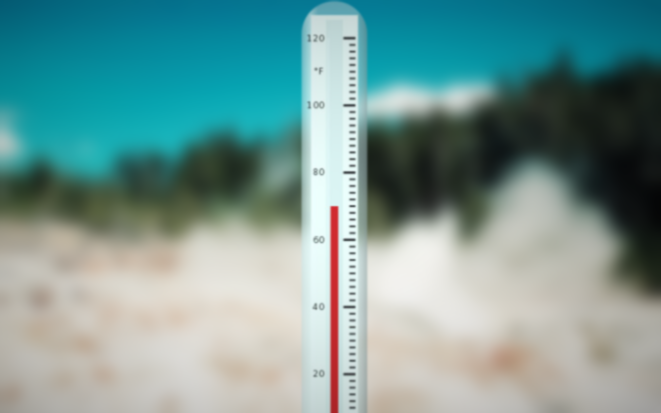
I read 70; °F
